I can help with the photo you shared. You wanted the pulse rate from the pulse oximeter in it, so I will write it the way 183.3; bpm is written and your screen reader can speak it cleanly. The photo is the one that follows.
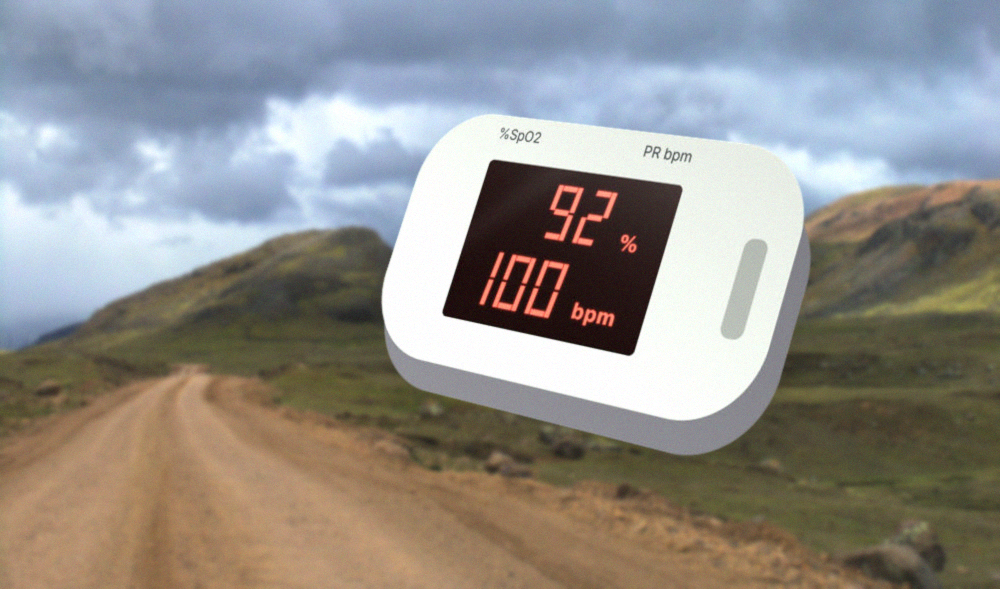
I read 100; bpm
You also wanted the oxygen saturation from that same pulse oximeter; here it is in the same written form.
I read 92; %
